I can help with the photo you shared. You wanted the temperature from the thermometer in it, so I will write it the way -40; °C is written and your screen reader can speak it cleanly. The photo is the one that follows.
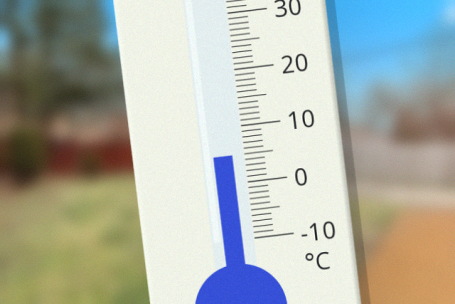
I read 5; °C
